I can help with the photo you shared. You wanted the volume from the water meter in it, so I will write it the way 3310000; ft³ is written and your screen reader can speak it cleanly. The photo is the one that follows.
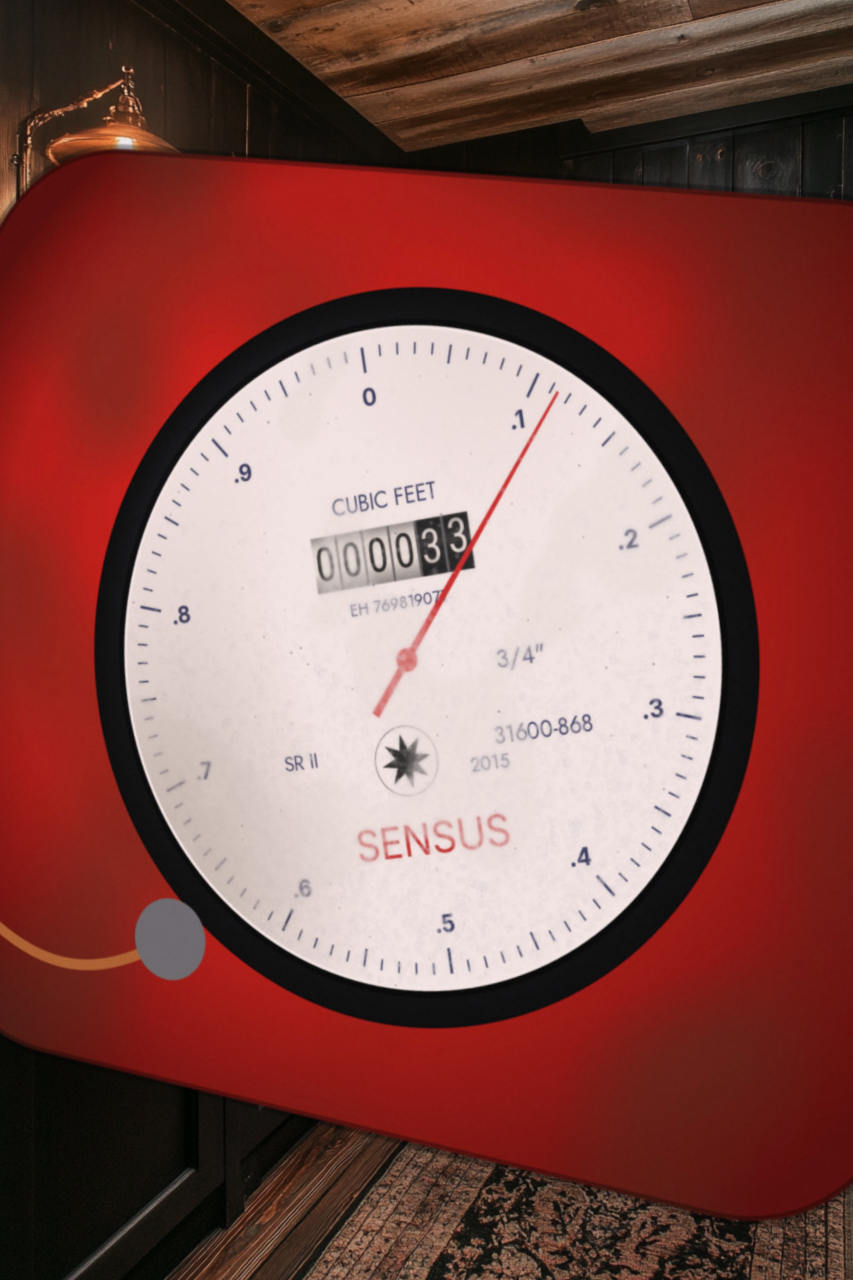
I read 33.11; ft³
